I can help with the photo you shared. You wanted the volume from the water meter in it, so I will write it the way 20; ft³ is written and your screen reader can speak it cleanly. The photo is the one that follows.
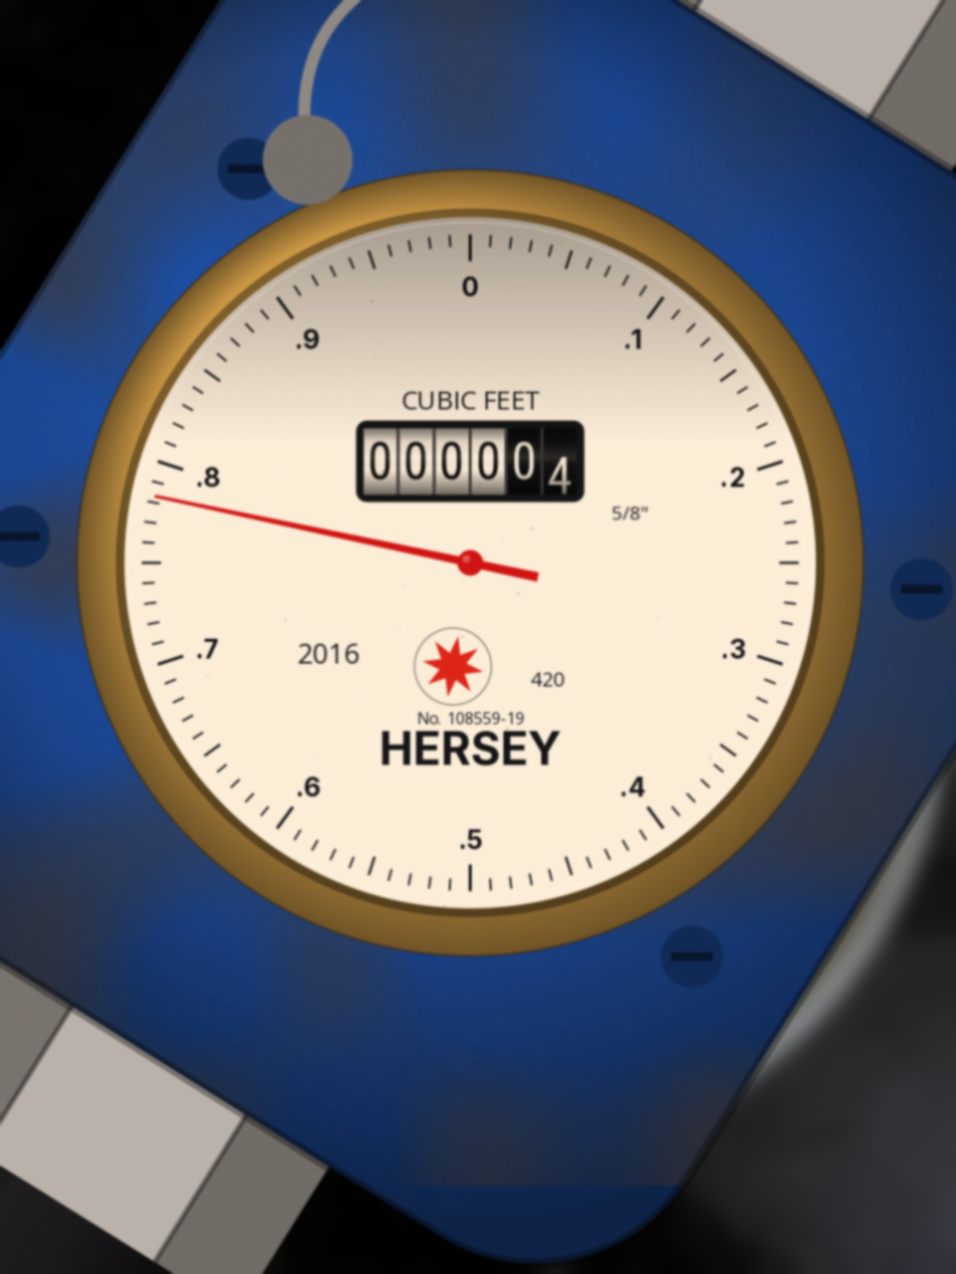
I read 3.78; ft³
